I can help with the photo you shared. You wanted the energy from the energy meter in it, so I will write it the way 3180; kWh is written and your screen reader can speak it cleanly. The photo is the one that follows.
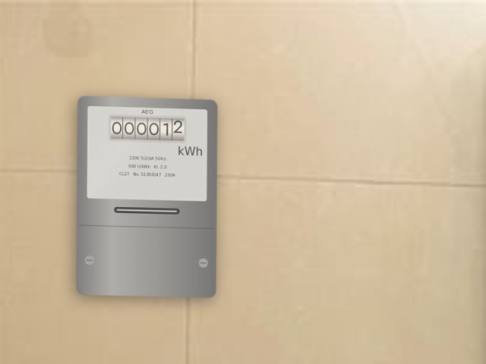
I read 12; kWh
